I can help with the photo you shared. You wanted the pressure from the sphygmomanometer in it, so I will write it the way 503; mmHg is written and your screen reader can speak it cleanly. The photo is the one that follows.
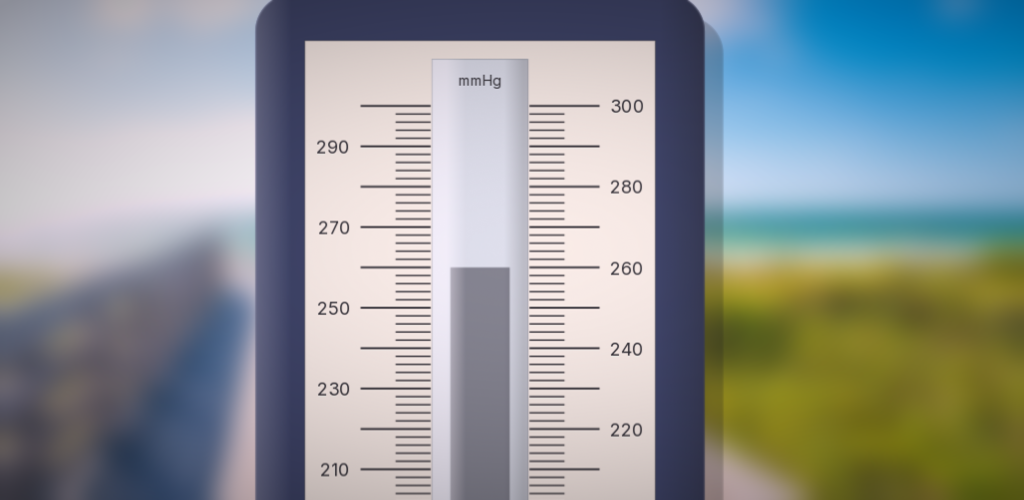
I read 260; mmHg
